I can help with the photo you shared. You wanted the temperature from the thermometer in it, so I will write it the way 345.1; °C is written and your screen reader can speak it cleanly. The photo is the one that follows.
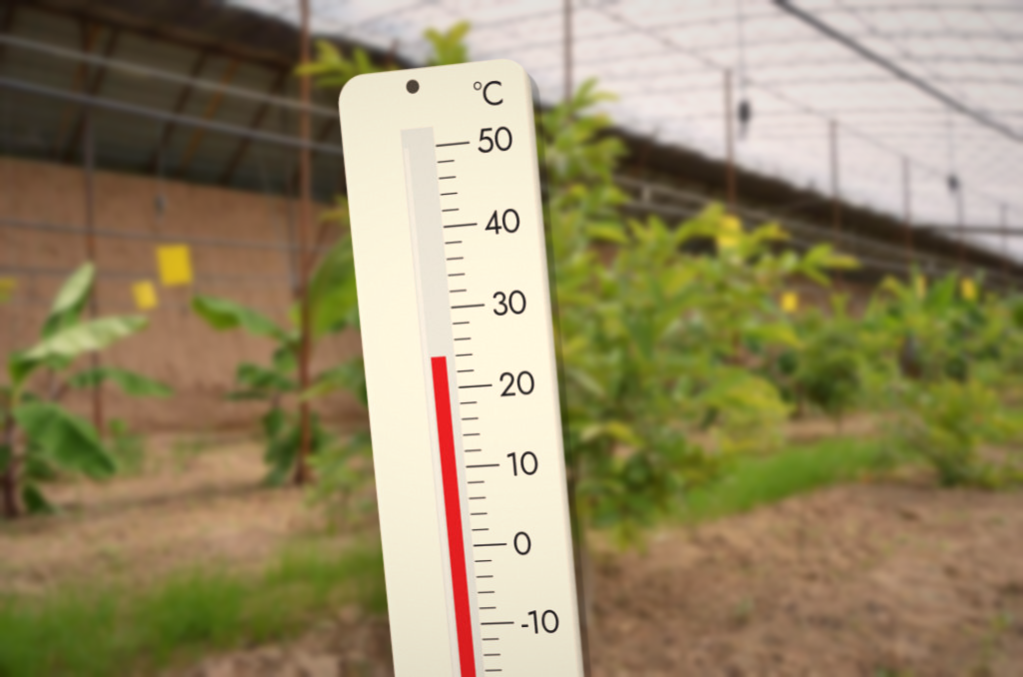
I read 24; °C
